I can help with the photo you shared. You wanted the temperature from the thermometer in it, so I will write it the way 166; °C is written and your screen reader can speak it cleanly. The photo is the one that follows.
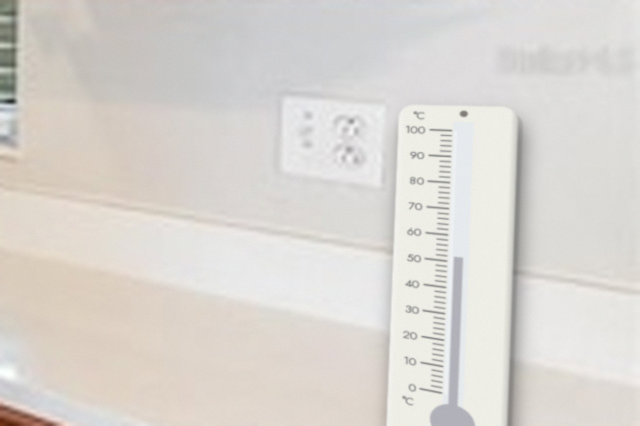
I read 52; °C
